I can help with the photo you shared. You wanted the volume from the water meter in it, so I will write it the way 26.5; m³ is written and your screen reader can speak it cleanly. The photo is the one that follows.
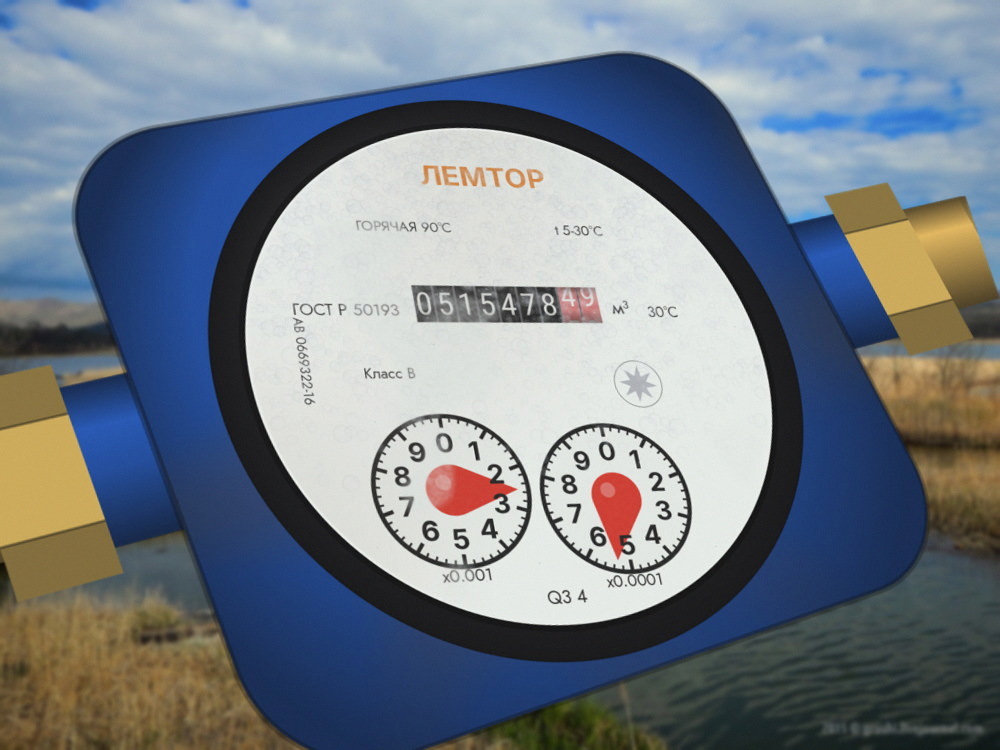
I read 515478.4925; m³
